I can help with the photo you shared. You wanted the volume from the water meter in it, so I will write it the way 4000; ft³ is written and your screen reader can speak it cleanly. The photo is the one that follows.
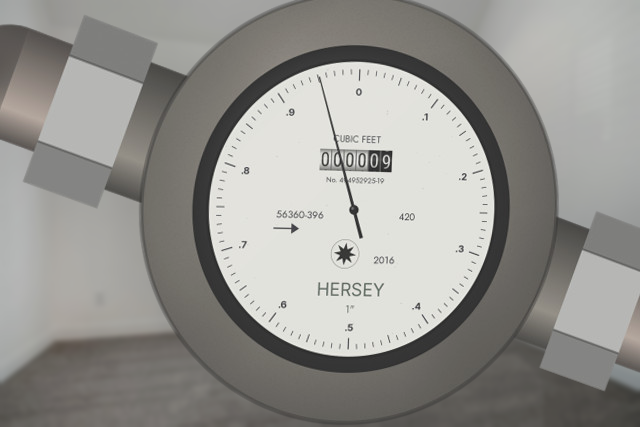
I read 8.95; ft³
